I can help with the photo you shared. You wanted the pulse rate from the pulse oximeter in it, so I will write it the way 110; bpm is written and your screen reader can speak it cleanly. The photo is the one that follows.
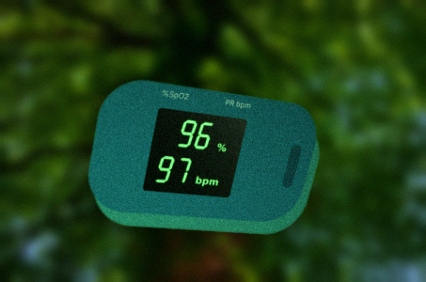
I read 97; bpm
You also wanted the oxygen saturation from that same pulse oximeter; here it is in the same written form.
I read 96; %
